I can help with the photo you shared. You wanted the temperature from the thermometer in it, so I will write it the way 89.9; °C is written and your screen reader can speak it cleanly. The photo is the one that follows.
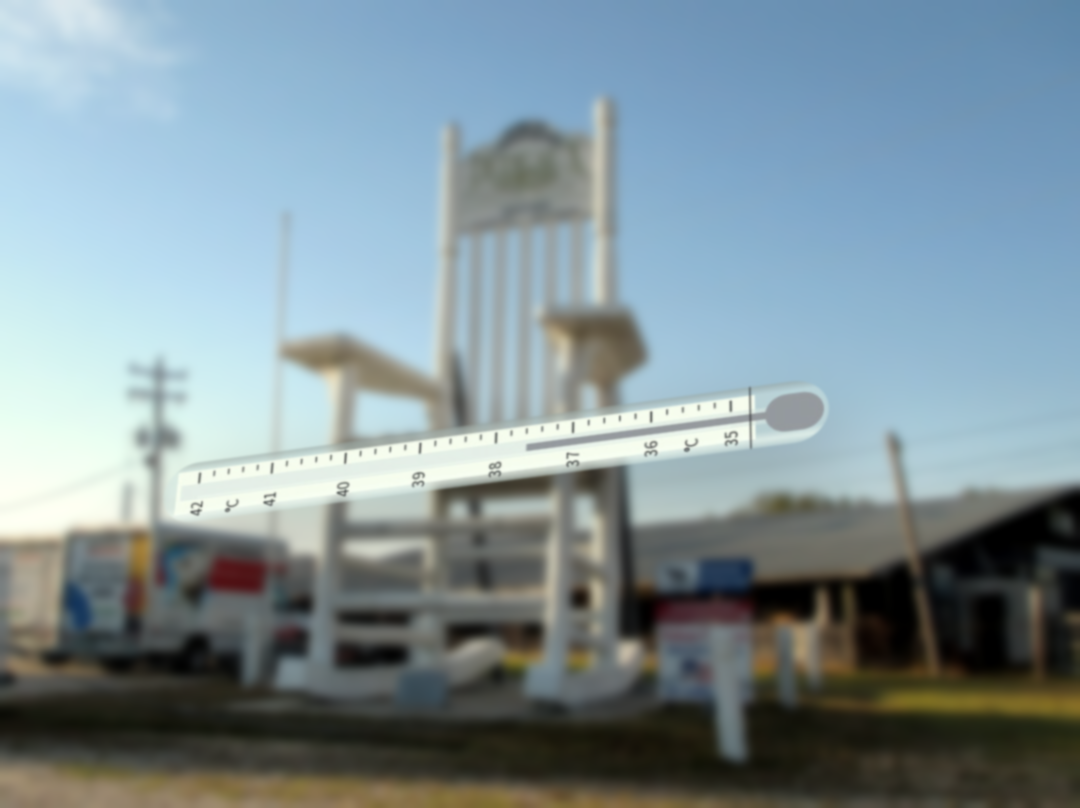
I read 37.6; °C
